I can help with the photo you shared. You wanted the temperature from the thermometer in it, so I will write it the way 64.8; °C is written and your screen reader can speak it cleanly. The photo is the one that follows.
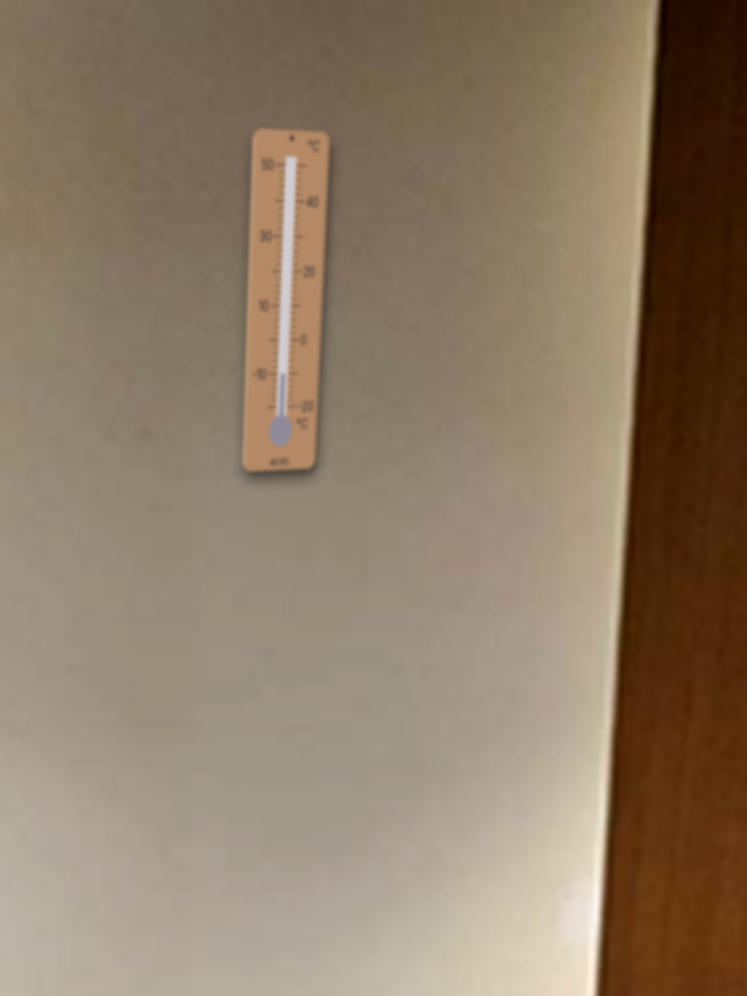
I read -10; °C
